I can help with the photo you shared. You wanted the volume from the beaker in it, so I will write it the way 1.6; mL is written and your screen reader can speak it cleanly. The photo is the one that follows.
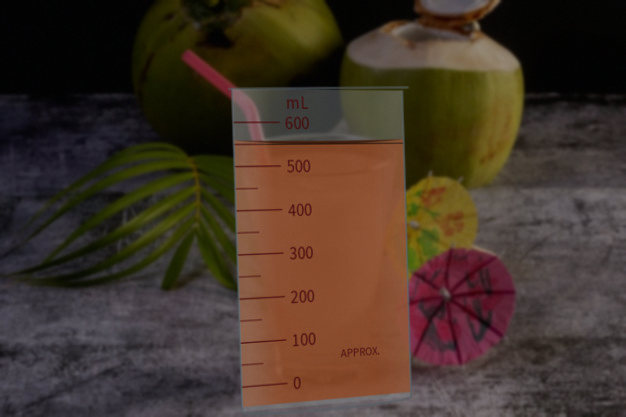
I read 550; mL
